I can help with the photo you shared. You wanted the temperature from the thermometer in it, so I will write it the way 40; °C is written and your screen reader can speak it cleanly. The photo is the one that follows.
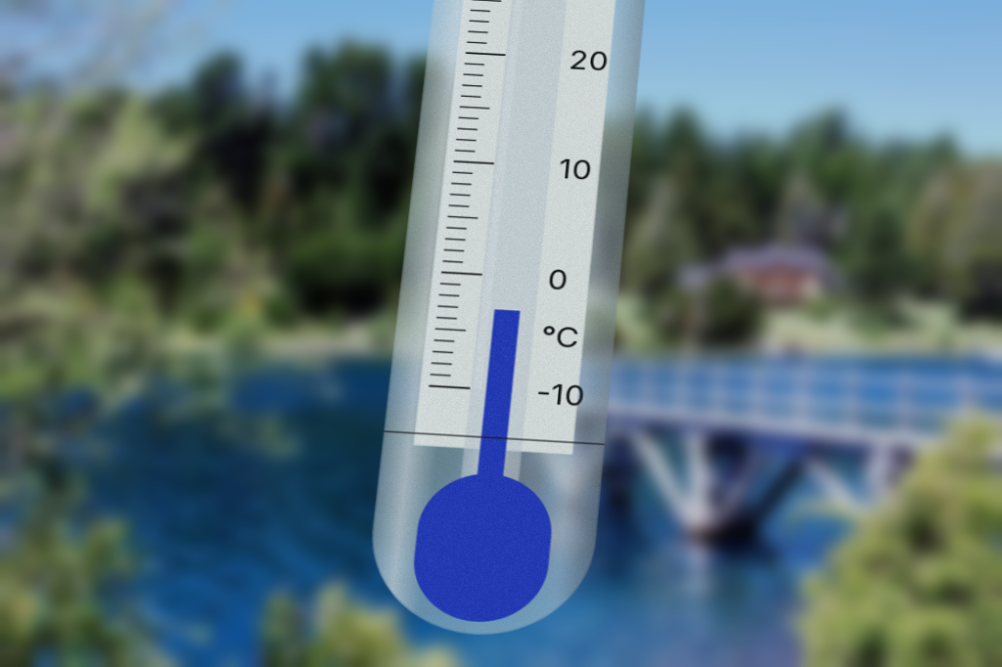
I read -3; °C
